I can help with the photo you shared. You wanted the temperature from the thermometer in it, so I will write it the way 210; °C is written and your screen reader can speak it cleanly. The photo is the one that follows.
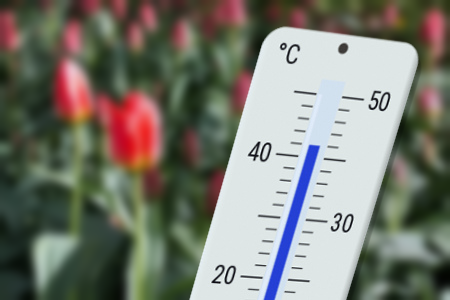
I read 42; °C
